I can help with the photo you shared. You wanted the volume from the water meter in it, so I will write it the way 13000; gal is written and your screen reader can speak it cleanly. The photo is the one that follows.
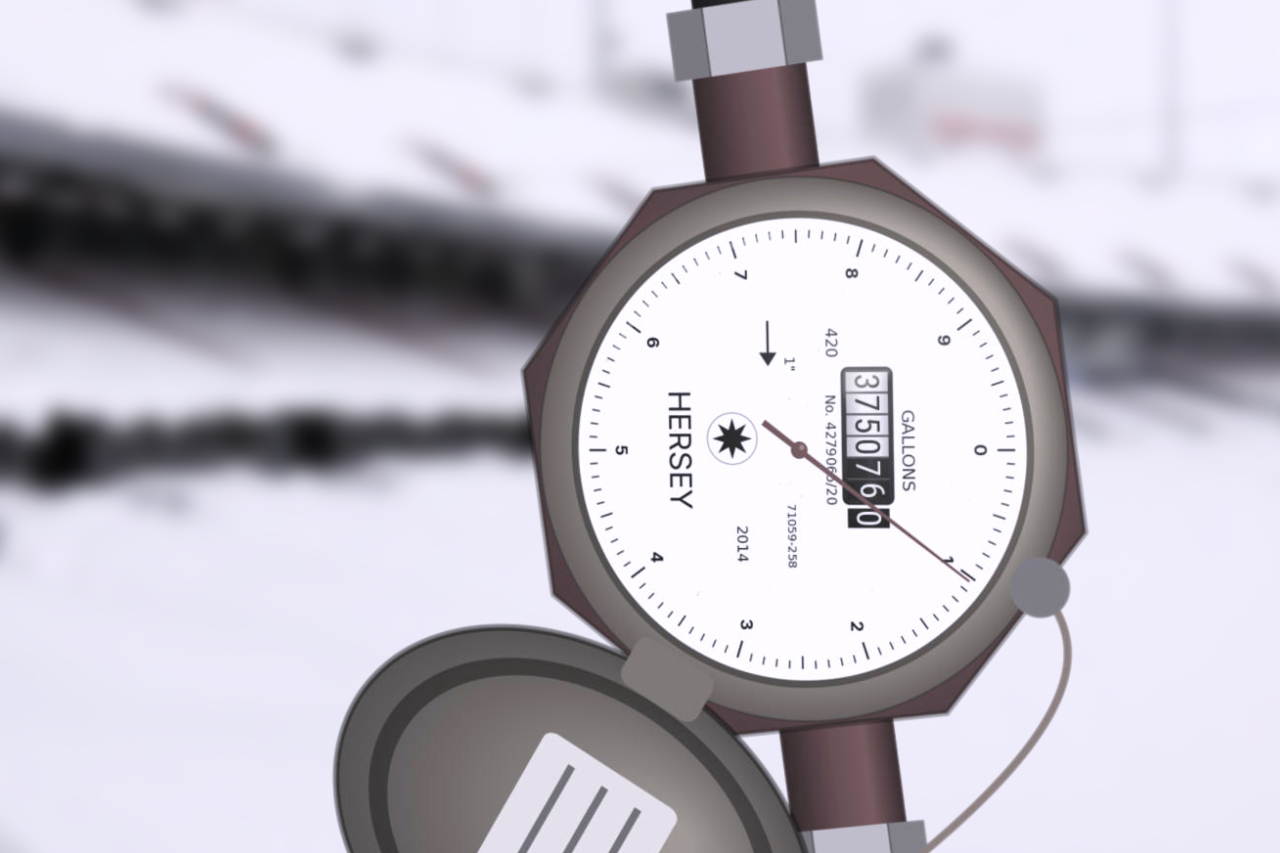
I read 3750761.0; gal
